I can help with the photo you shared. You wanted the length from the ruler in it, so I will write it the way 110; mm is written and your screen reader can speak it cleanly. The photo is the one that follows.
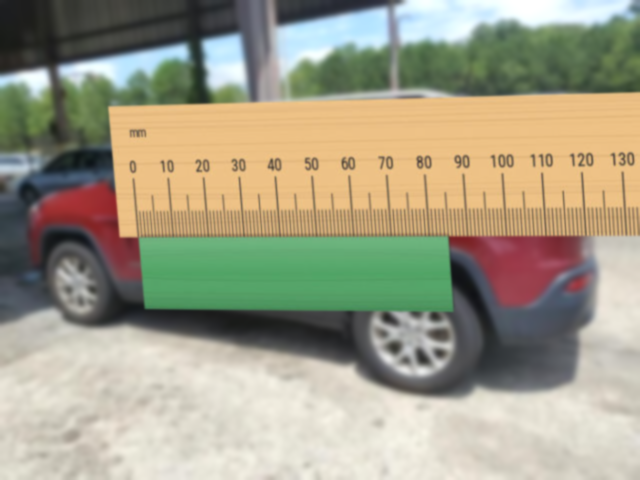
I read 85; mm
